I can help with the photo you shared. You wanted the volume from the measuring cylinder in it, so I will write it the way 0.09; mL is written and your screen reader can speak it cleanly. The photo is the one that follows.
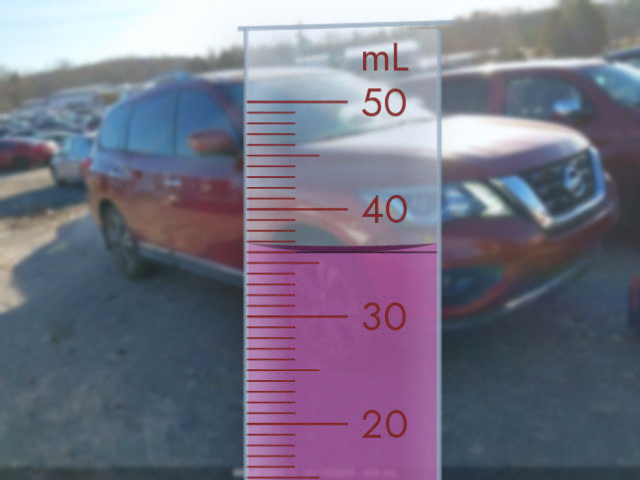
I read 36; mL
